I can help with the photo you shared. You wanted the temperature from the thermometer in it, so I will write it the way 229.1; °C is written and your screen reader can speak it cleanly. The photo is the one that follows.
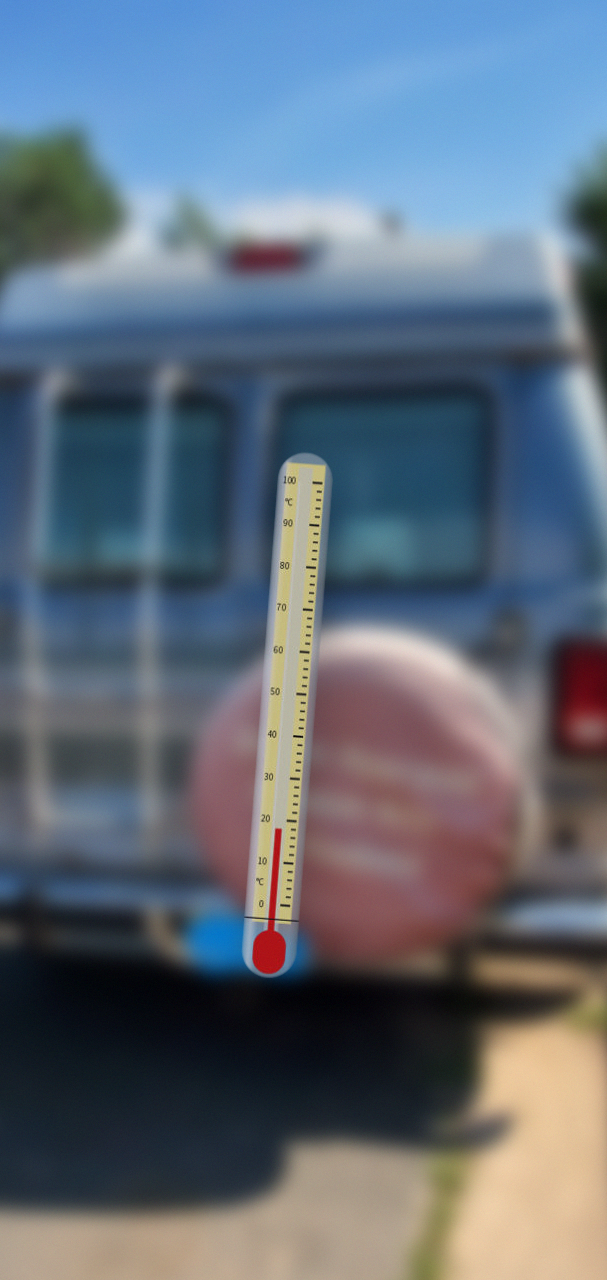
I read 18; °C
